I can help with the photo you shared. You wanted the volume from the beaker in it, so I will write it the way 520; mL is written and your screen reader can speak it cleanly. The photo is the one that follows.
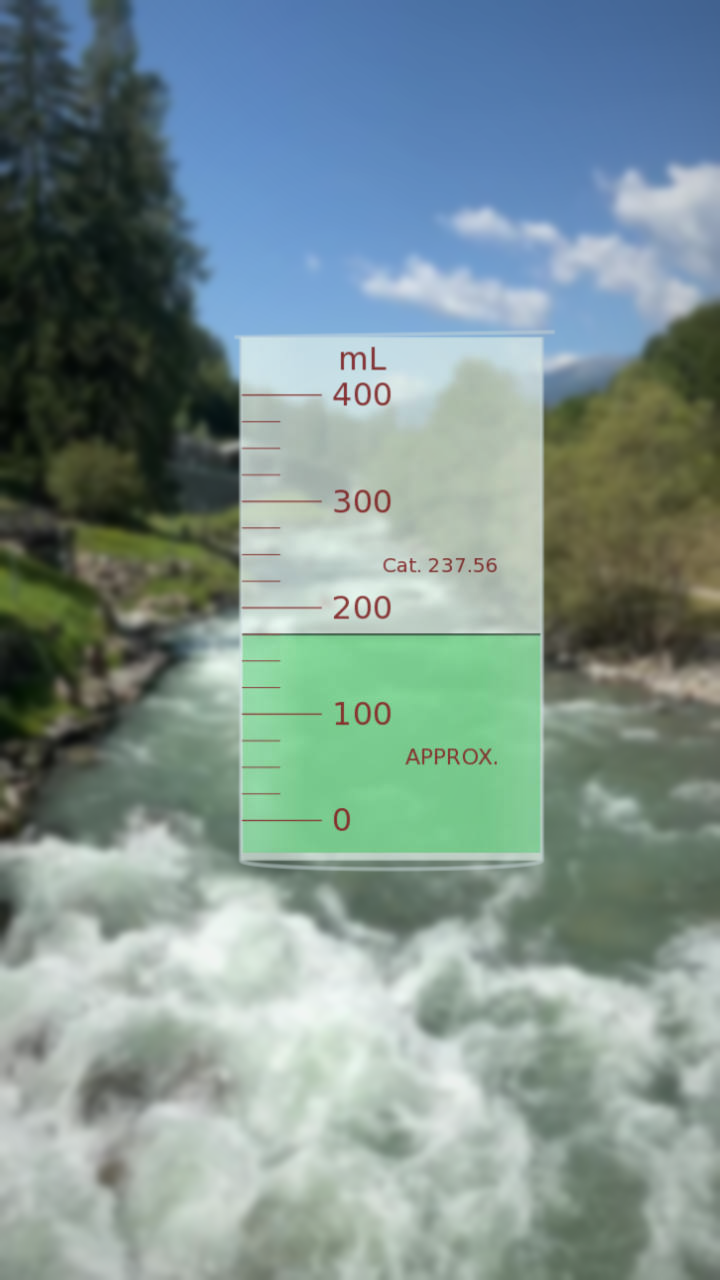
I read 175; mL
